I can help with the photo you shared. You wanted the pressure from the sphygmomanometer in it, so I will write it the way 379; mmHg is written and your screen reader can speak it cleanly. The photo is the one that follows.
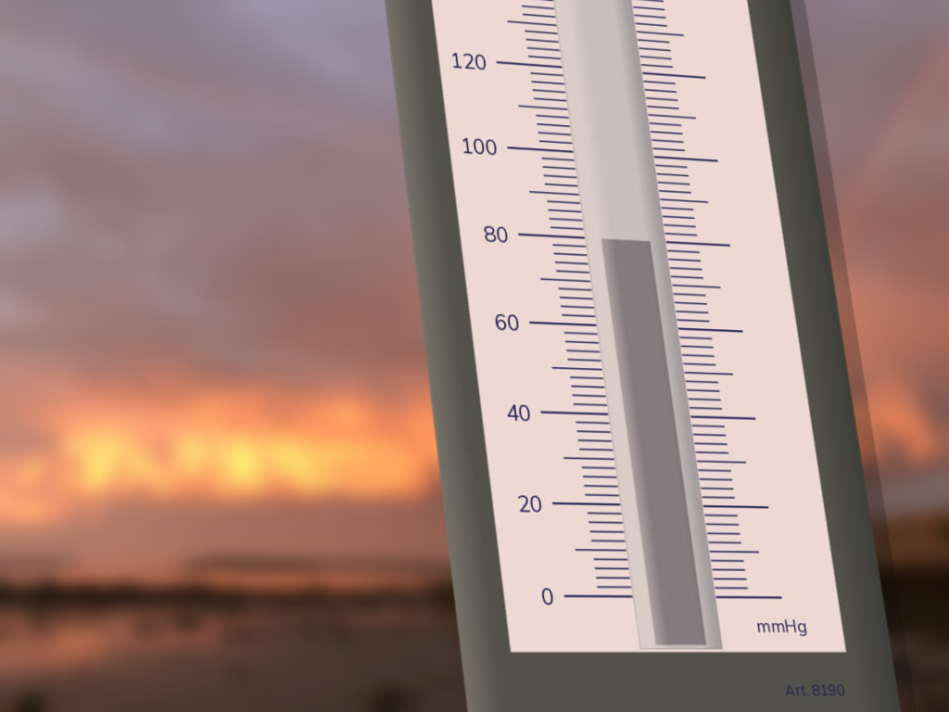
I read 80; mmHg
